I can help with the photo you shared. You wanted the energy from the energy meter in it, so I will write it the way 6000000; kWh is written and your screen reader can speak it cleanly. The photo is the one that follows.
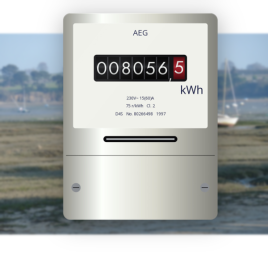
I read 8056.5; kWh
